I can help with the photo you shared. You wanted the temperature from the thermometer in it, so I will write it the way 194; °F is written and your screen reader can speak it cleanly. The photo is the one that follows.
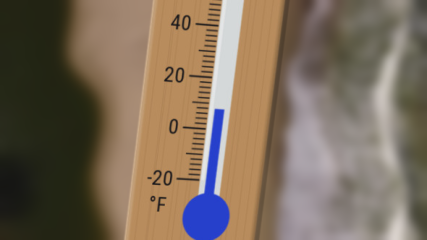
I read 8; °F
